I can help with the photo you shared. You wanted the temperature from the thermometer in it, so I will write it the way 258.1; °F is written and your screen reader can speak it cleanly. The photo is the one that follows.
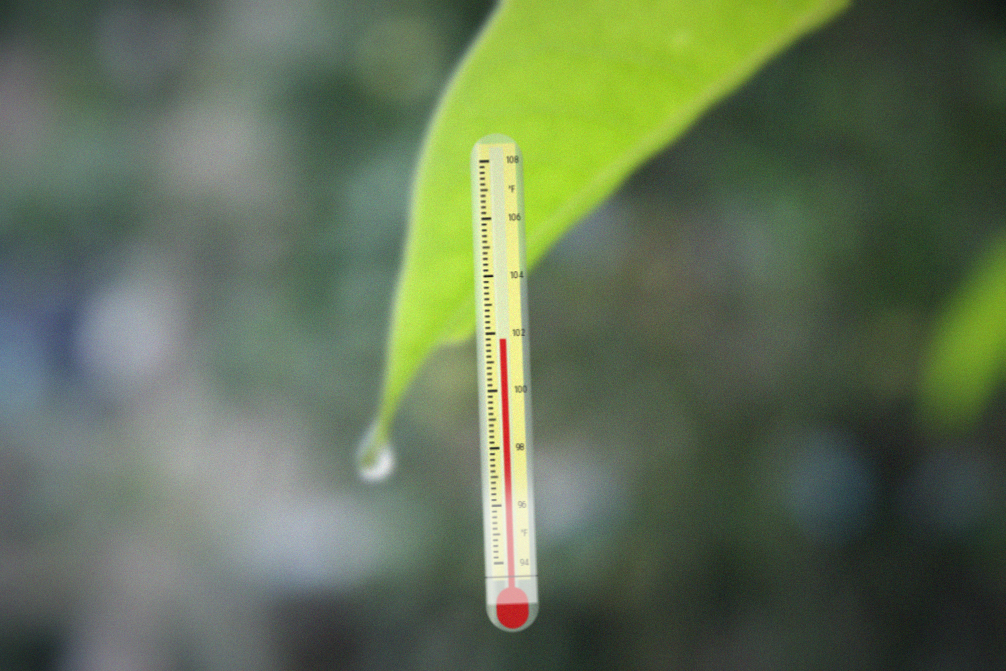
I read 101.8; °F
